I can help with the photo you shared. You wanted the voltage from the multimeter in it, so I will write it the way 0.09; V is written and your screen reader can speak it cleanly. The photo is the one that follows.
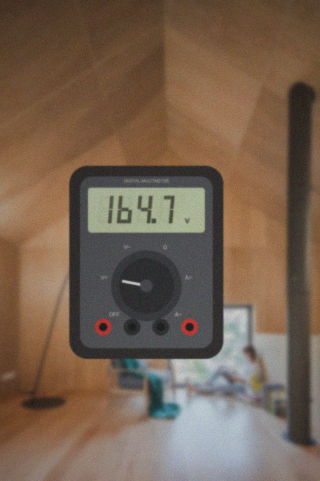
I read 164.7; V
